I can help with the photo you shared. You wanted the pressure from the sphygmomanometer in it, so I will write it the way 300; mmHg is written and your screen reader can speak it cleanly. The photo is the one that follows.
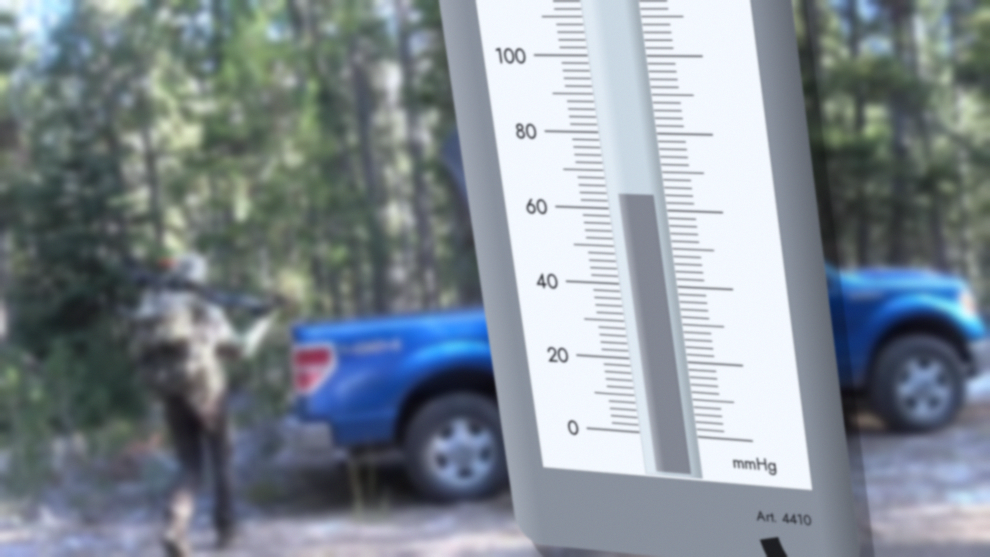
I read 64; mmHg
